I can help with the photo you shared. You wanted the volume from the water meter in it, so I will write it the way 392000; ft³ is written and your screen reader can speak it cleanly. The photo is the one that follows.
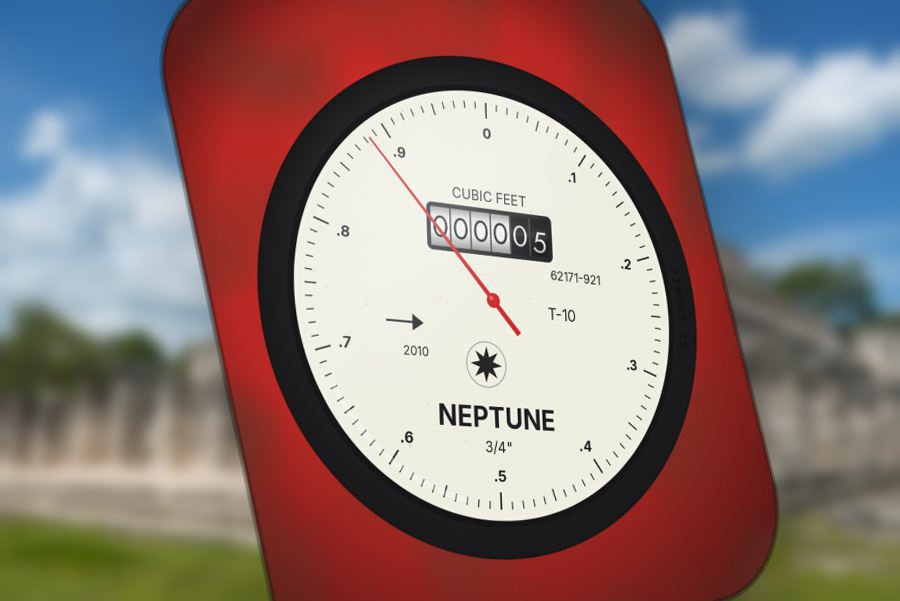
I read 4.88; ft³
